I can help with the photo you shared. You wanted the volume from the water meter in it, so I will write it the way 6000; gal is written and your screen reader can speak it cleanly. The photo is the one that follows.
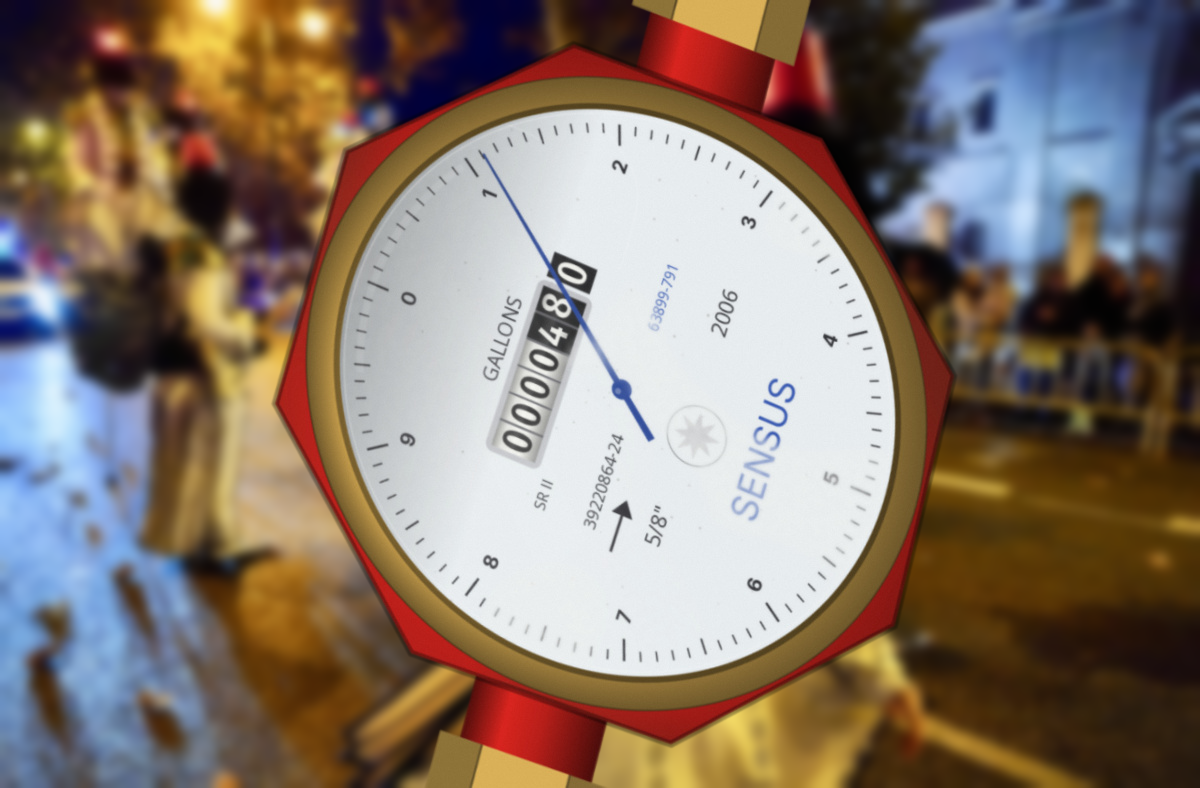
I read 481.1; gal
